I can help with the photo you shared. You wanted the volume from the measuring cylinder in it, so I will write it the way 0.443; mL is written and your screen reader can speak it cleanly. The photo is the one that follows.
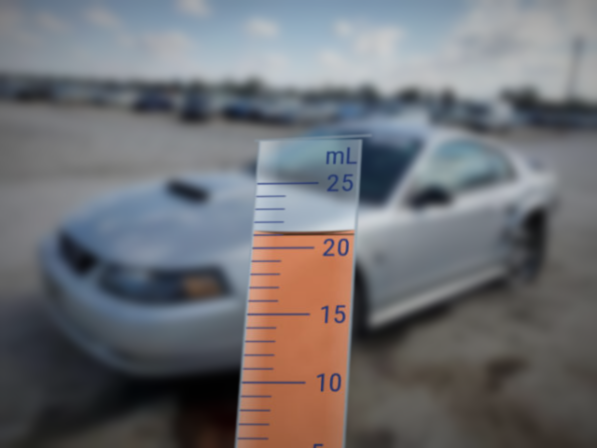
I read 21; mL
